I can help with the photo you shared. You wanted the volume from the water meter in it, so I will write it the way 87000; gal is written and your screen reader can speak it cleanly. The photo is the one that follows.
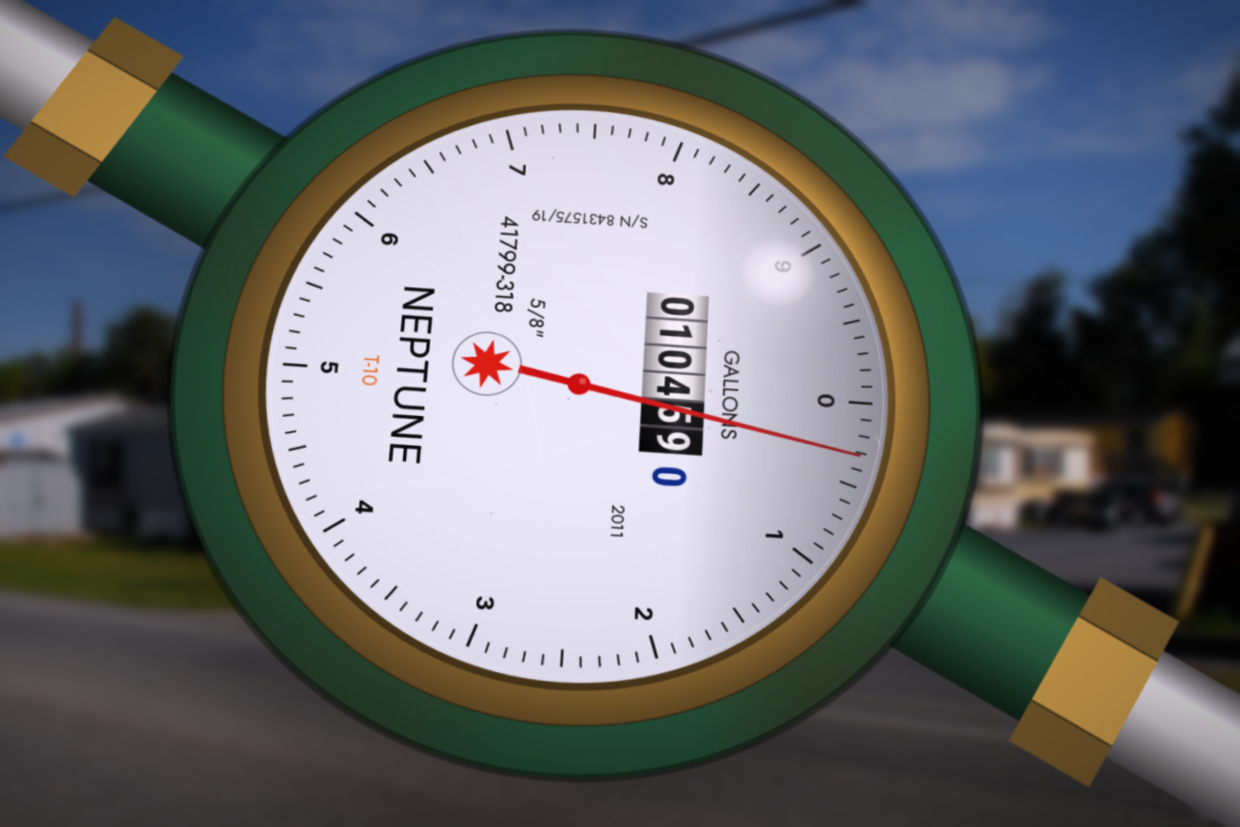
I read 104590.3; gal
